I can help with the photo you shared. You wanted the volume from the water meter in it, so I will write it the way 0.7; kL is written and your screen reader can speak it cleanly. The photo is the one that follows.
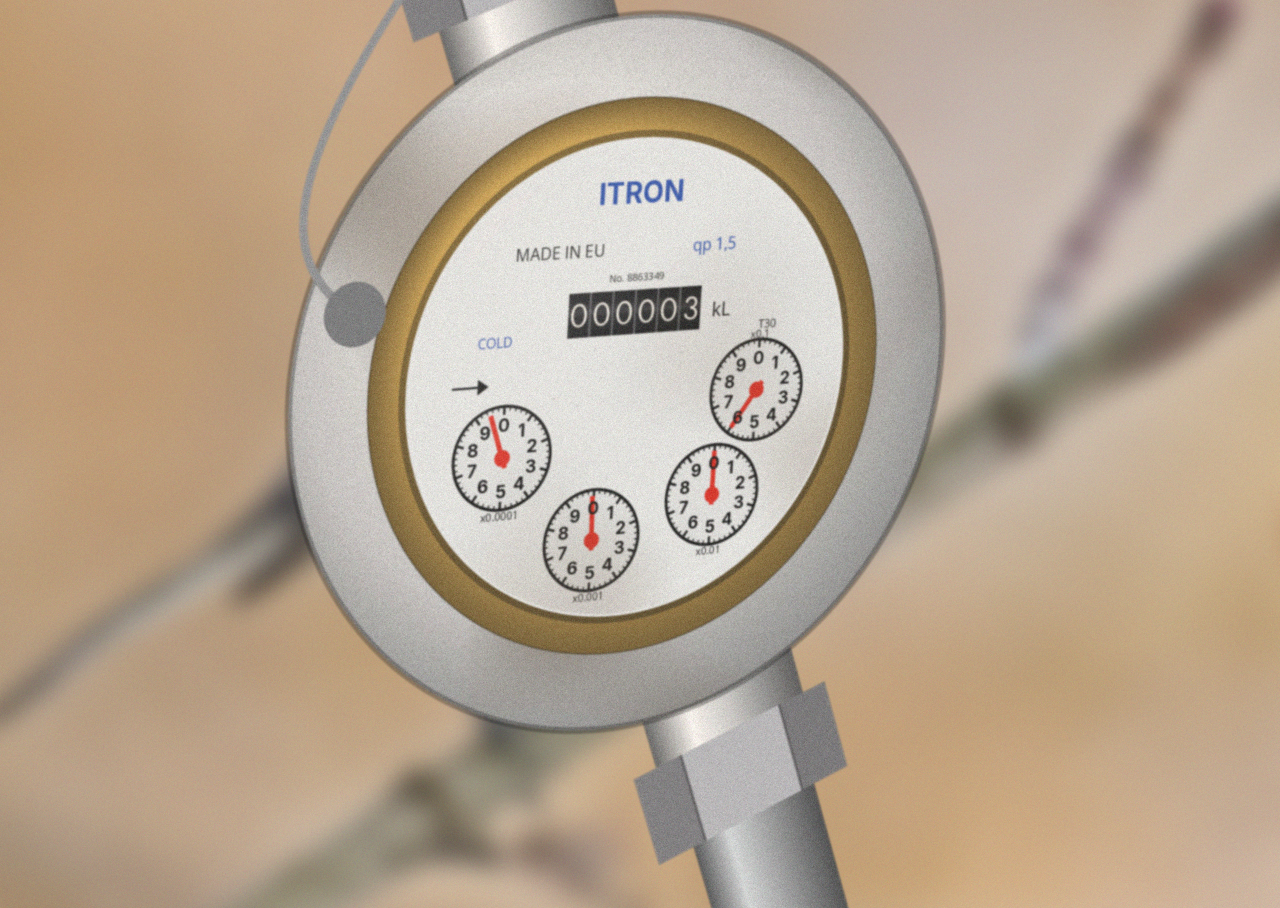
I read 3.5999; kL
